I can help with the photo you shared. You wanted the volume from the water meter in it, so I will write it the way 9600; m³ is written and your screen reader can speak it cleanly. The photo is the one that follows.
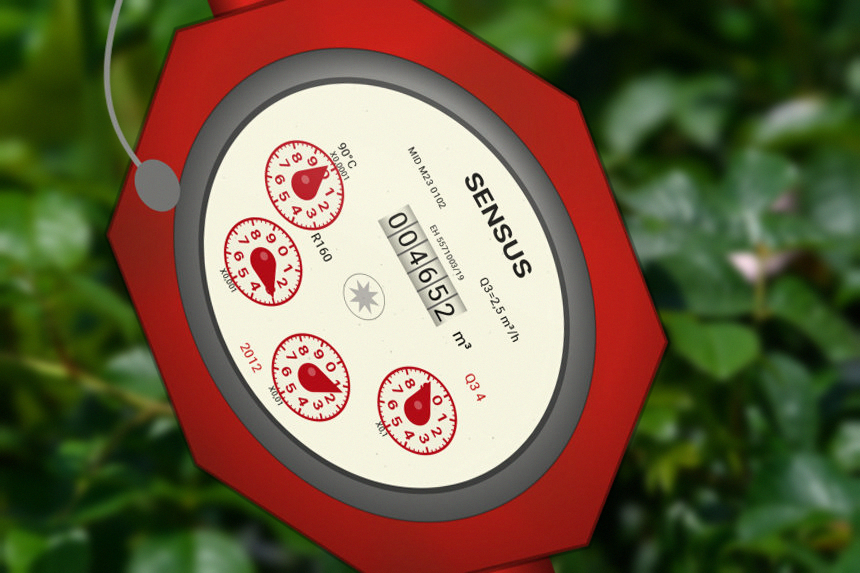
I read 4651.9129; m³
